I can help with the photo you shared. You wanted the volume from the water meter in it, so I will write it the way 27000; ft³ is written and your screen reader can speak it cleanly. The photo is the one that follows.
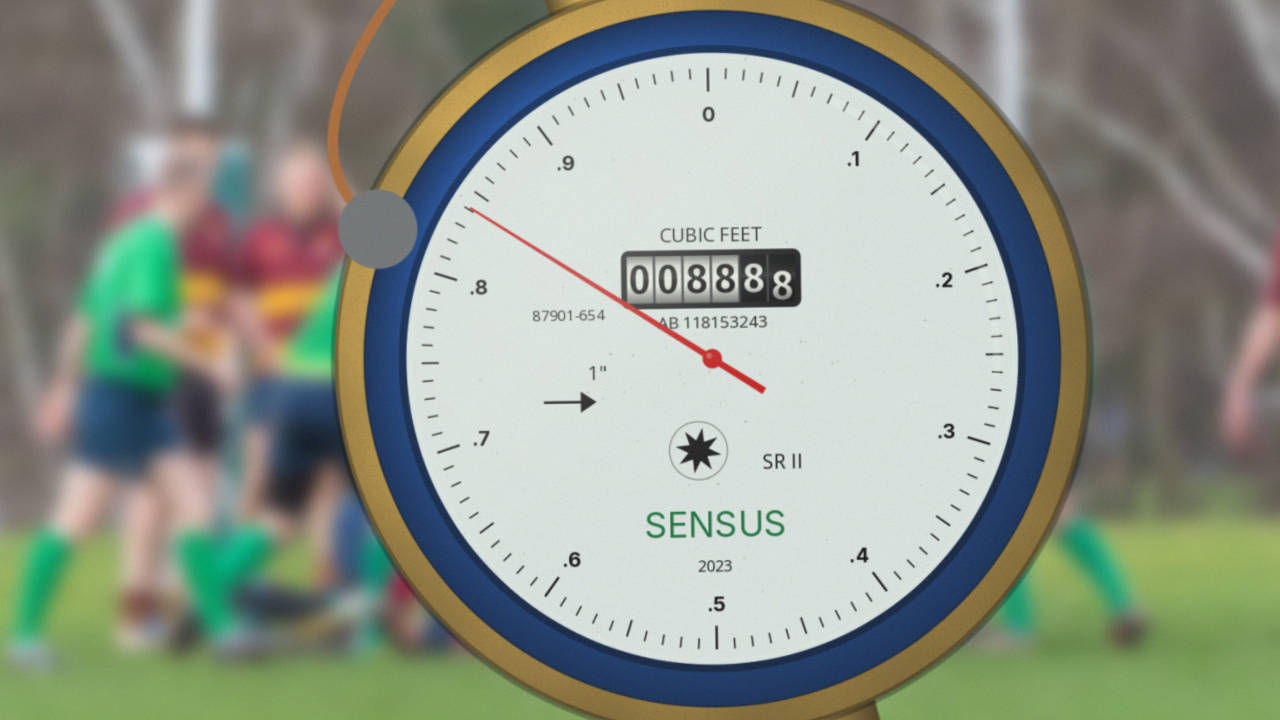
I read 8887.84; ft³
